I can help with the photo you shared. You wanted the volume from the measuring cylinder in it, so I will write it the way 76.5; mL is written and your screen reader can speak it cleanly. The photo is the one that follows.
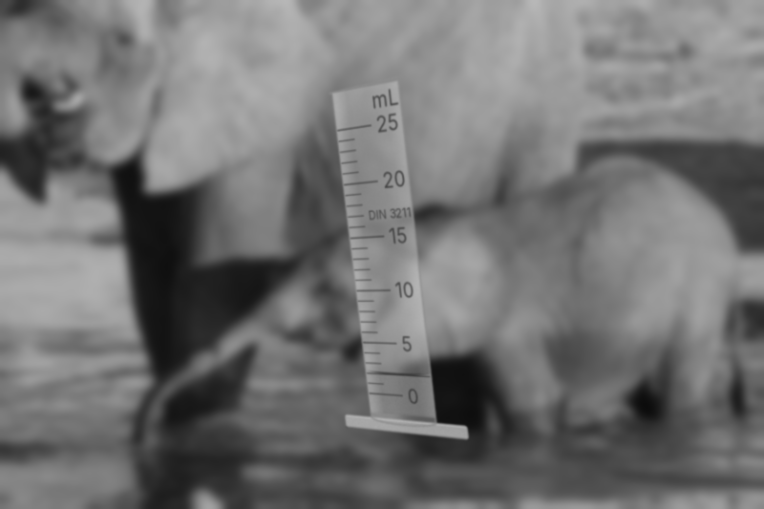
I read 2; mL
